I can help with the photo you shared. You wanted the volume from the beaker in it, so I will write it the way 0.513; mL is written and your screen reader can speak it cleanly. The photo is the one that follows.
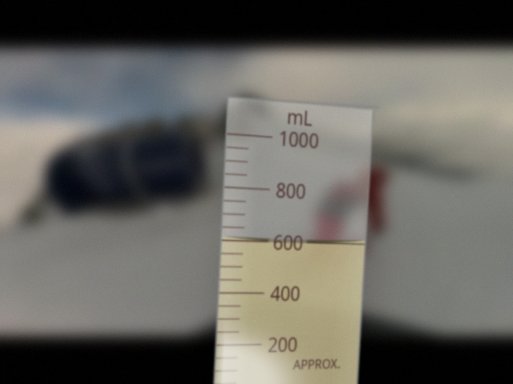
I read 600; mL
